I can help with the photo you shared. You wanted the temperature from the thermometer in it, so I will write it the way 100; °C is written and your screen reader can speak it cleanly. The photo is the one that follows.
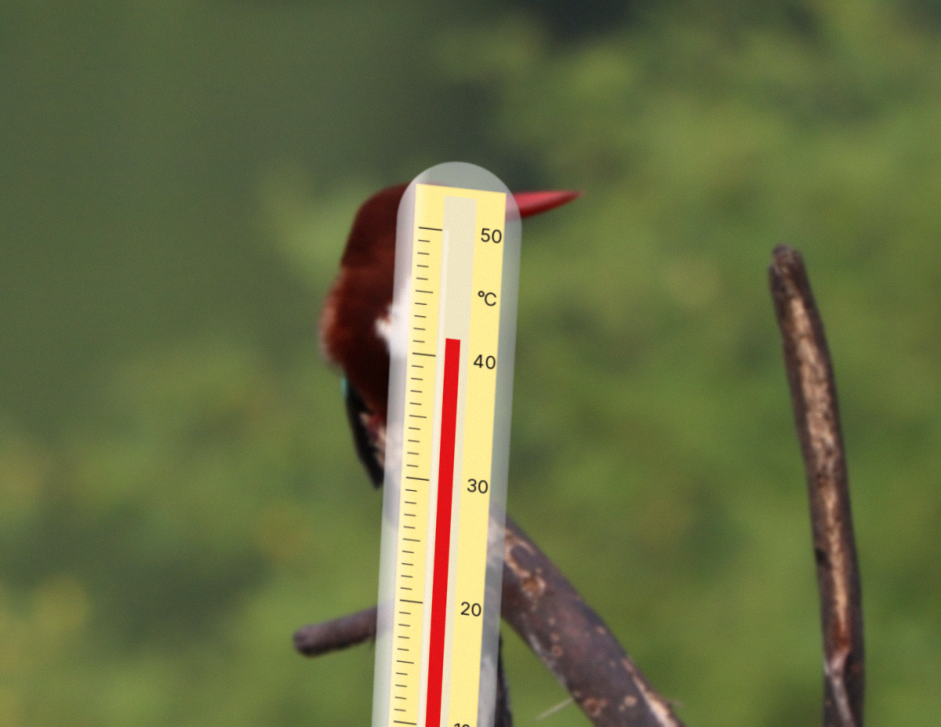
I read 41.5; °C
